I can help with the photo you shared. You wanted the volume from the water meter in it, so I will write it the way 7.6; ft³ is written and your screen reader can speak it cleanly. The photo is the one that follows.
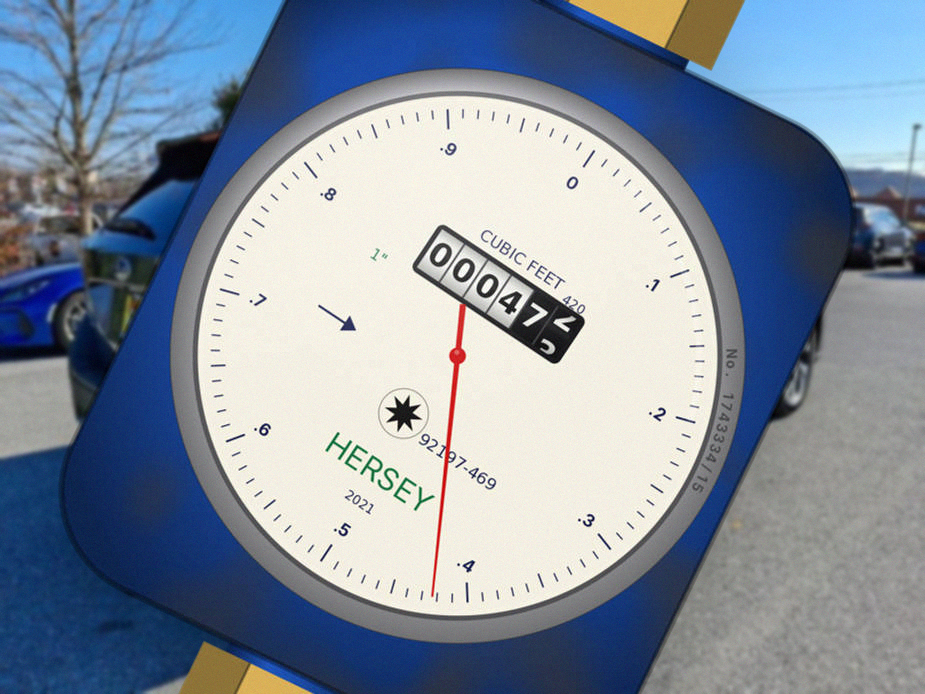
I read 472.42; ft³
